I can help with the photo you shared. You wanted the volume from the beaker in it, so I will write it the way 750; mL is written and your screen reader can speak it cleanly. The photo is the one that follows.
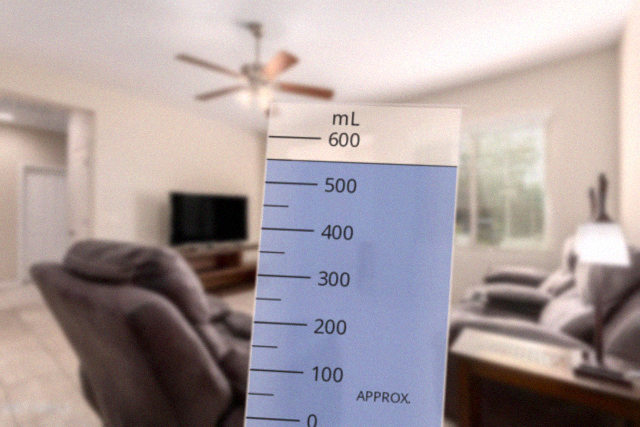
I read 550; mL
